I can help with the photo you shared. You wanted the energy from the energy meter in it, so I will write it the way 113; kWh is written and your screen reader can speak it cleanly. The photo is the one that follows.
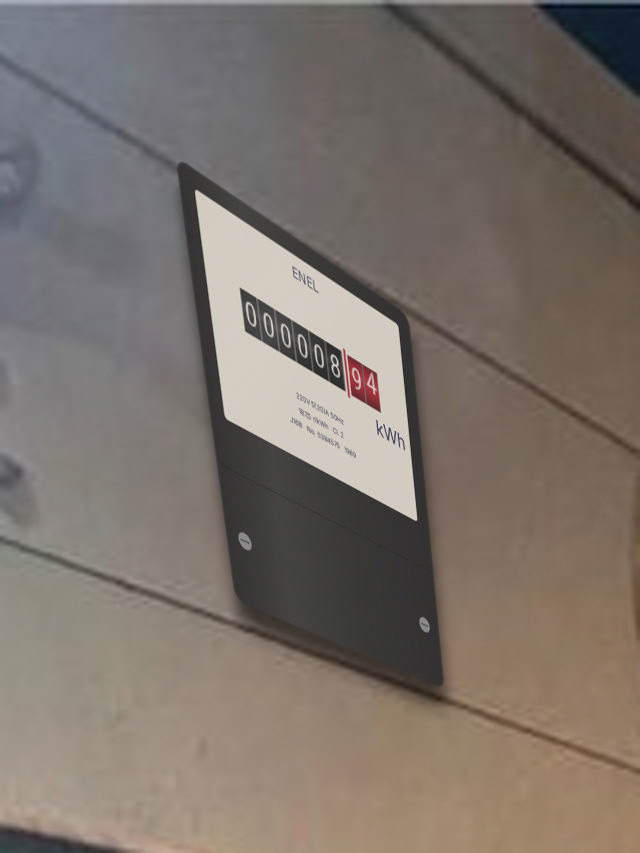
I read 8.94; kWh
